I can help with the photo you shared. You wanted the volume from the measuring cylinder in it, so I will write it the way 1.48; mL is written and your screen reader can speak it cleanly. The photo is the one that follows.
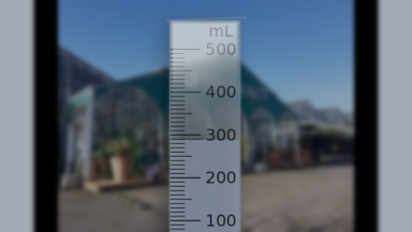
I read 290; mL
